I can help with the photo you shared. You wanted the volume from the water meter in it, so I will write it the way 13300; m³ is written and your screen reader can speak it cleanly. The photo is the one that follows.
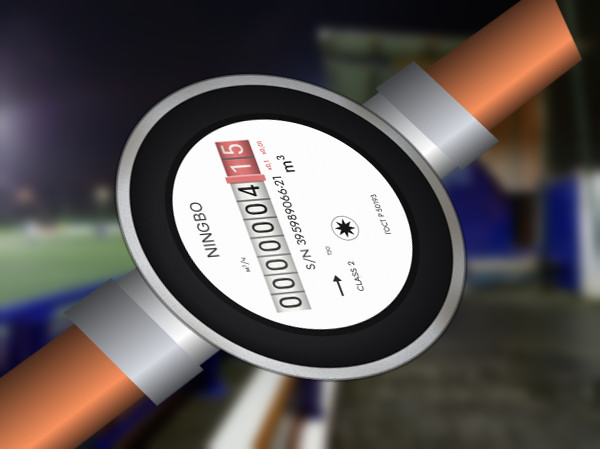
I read 4.15; m³
